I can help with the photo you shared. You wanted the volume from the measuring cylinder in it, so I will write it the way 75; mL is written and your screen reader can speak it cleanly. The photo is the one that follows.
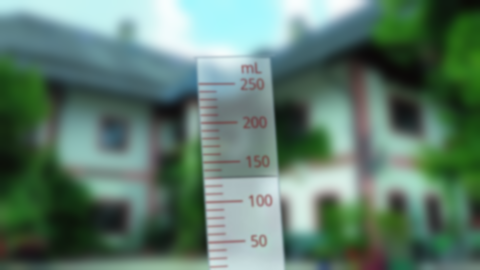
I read 130; mL
